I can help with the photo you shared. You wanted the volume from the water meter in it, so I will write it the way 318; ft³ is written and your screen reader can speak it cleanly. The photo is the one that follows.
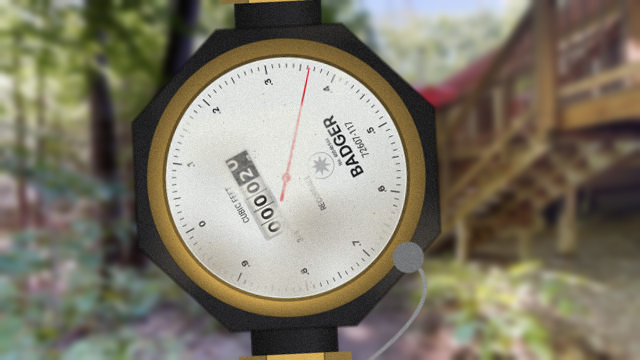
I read 20.36; ft³
